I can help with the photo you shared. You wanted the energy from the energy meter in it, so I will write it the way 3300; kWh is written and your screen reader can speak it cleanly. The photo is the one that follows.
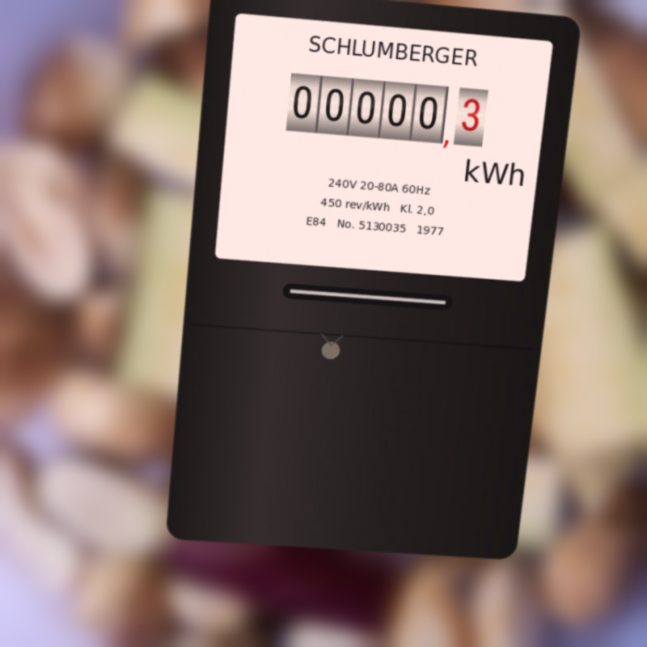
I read 0.3; kWh
